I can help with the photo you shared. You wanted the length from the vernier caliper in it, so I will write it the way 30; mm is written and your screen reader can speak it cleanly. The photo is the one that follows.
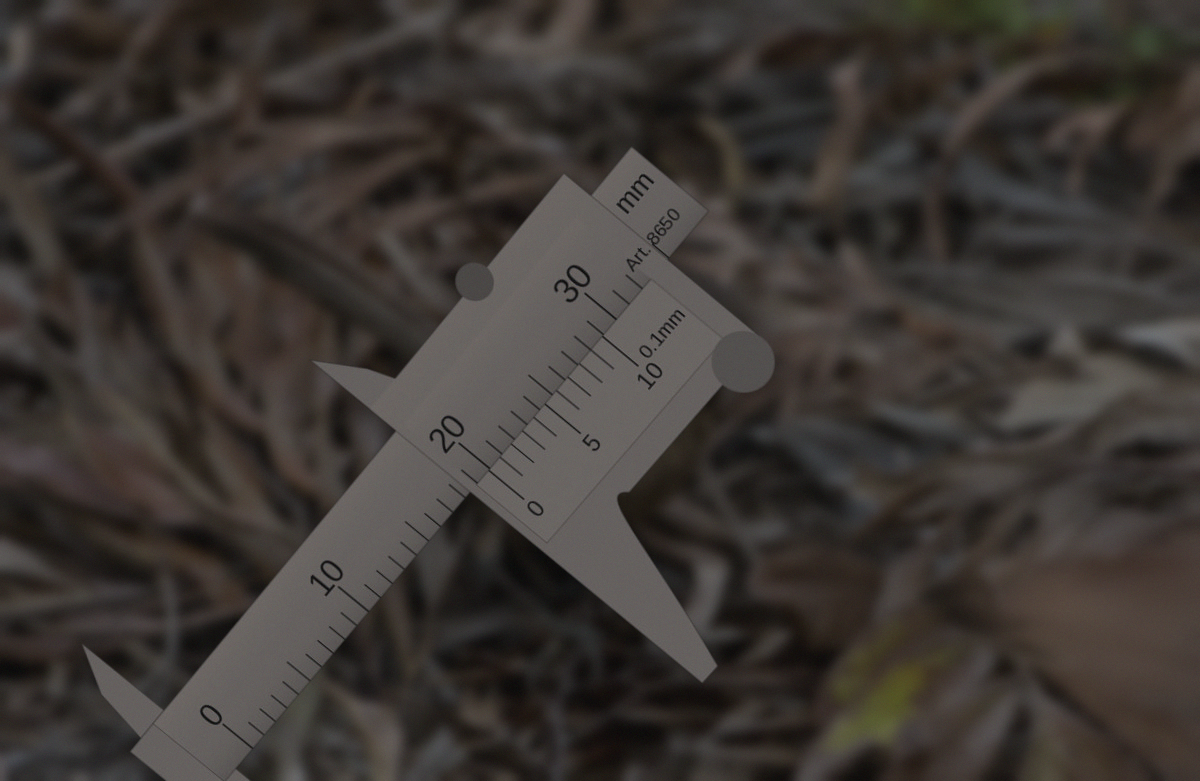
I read 19.9; mm
